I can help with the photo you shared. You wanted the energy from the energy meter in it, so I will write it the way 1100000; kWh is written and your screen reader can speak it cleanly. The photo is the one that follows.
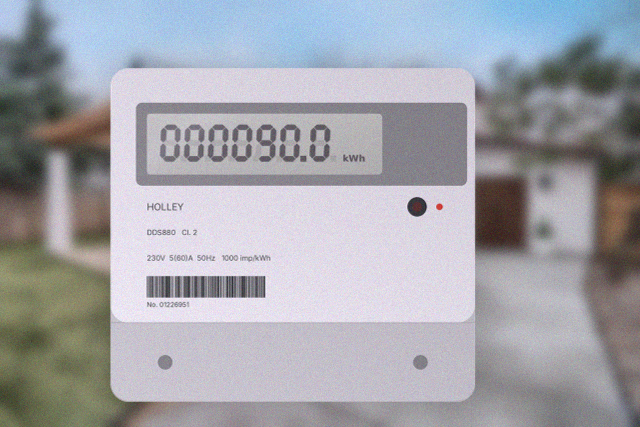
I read 90.0; kWh
